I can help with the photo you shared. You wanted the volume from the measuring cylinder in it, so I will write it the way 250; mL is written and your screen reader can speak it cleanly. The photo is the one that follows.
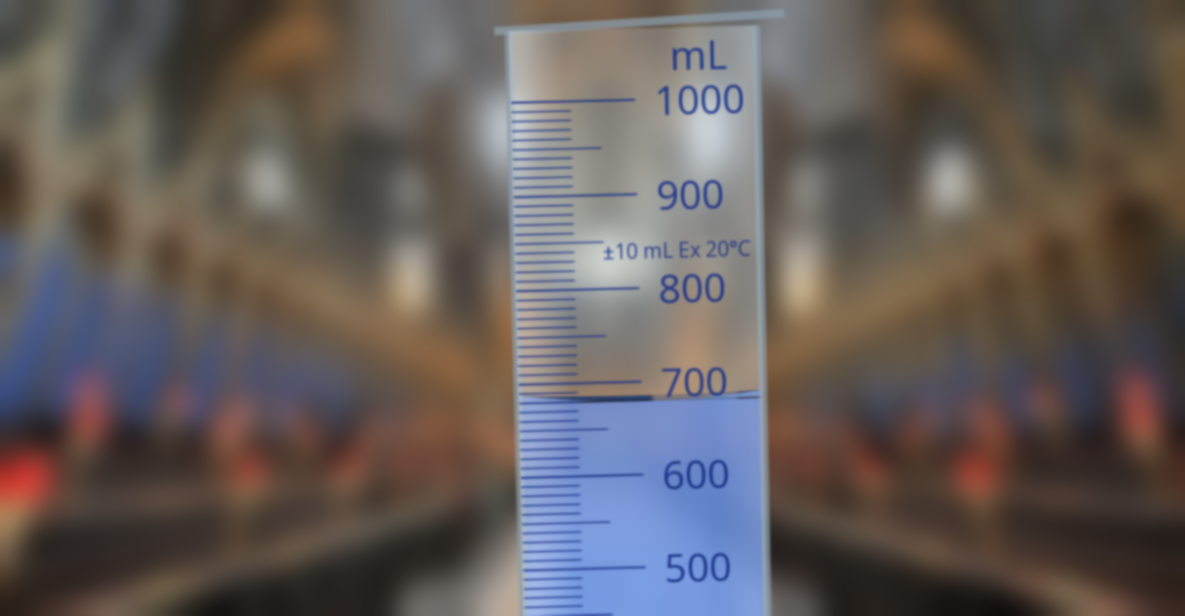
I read 680; mL
